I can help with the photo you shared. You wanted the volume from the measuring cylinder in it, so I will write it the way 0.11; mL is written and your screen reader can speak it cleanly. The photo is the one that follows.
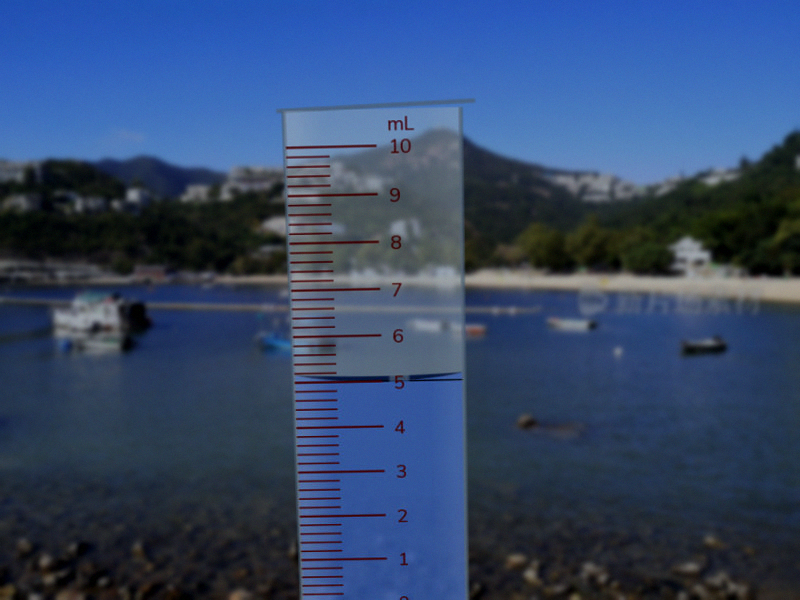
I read 5; mL
